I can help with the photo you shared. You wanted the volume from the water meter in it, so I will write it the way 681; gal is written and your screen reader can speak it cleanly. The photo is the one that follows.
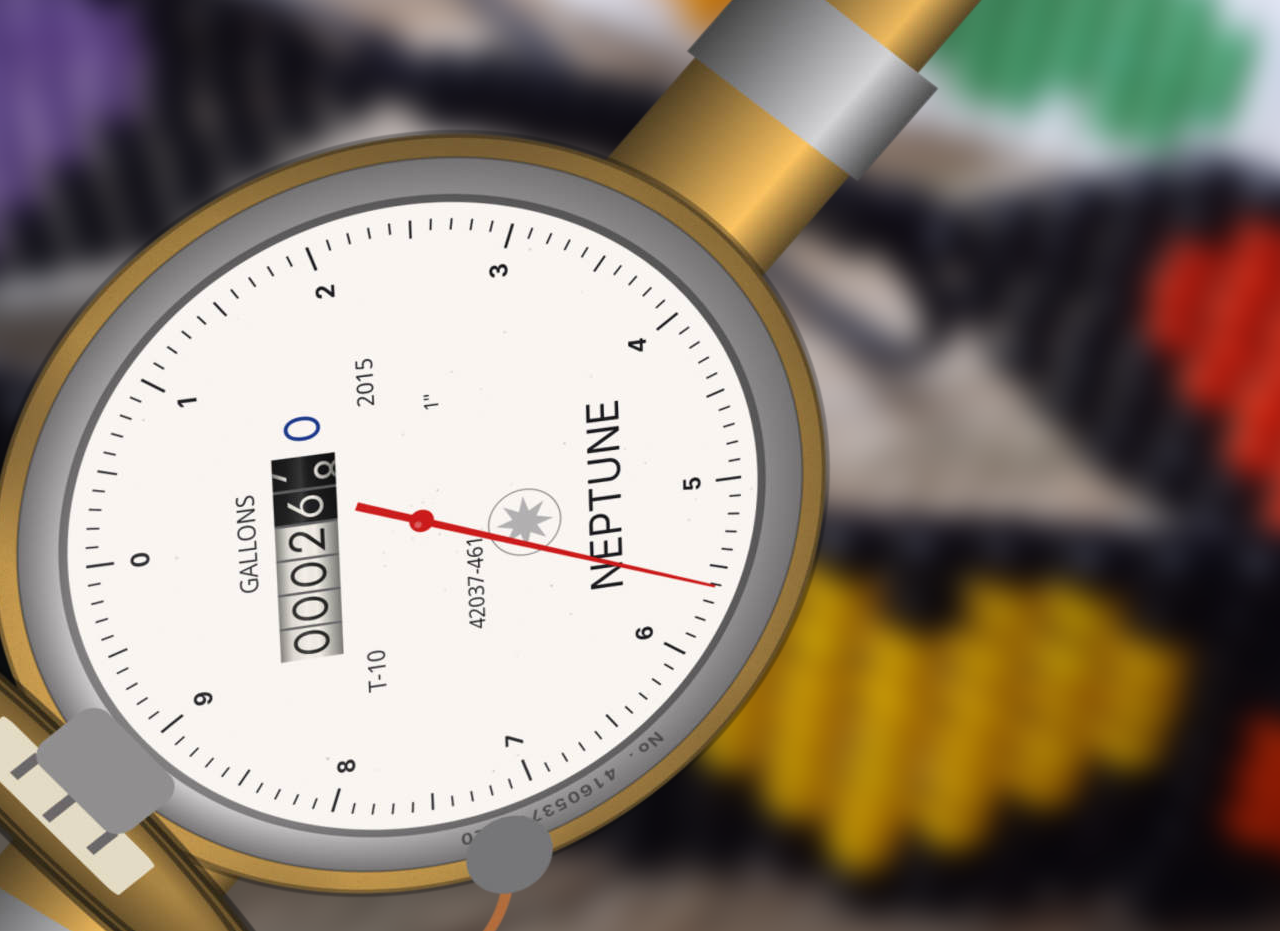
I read 2675.6; gal
